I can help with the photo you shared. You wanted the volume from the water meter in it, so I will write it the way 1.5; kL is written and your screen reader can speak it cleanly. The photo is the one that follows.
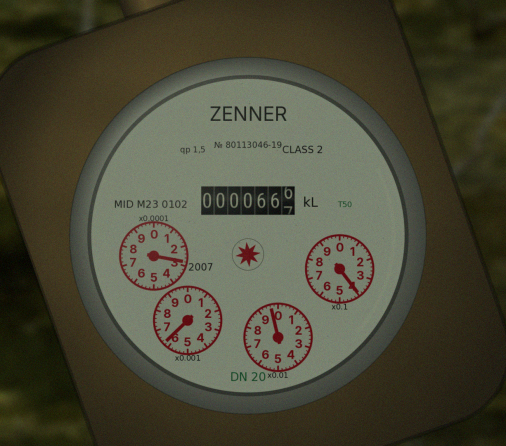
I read 666.3962; kL
